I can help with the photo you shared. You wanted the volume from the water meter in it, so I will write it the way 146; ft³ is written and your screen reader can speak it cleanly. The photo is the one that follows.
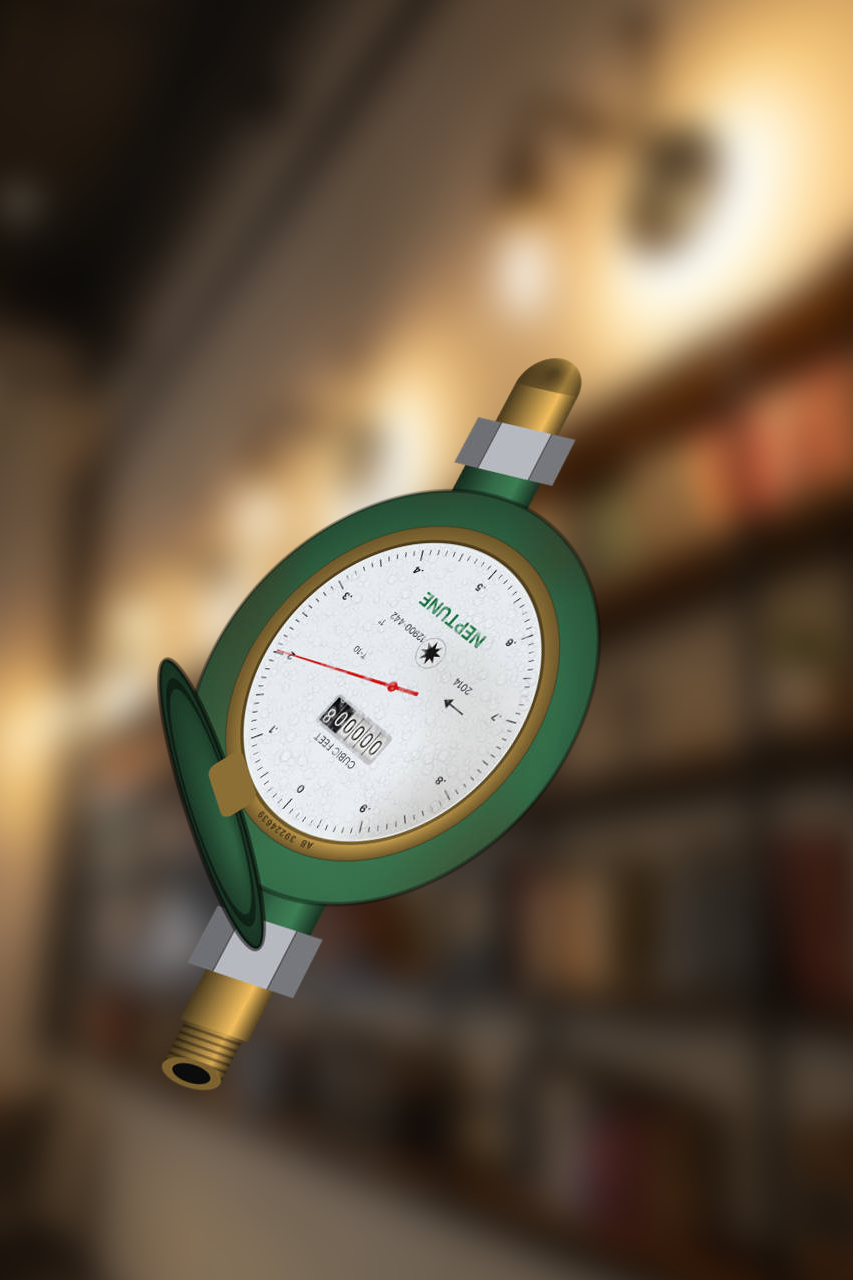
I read 8.20; ft³
